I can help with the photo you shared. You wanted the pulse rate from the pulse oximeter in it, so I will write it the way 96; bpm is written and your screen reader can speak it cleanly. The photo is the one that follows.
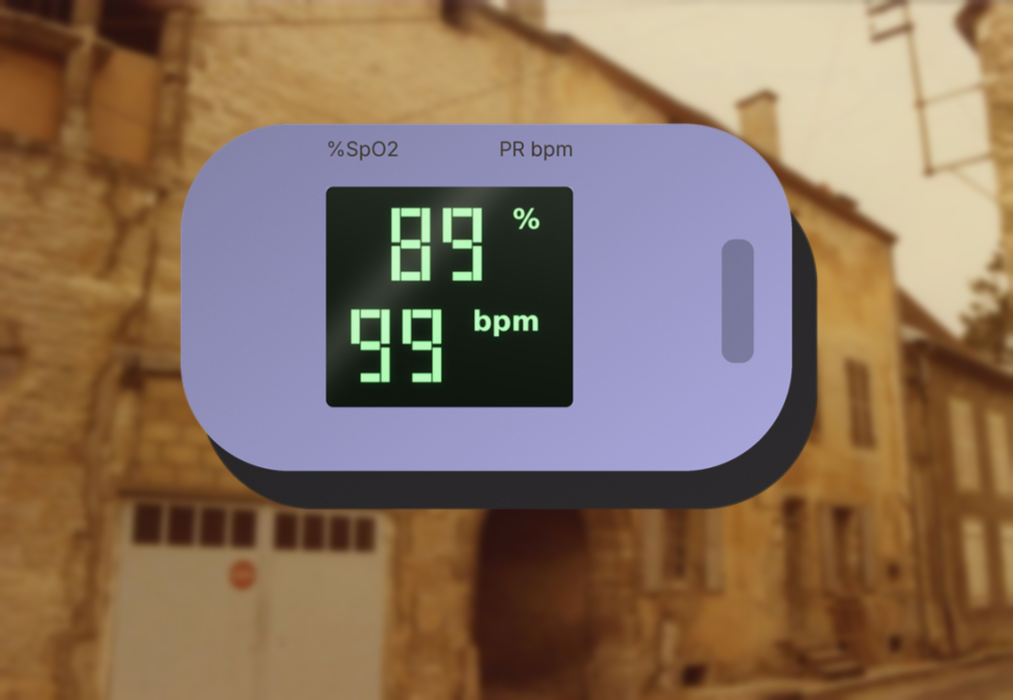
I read 99; bpm
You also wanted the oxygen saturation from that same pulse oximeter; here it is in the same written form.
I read 89; %
